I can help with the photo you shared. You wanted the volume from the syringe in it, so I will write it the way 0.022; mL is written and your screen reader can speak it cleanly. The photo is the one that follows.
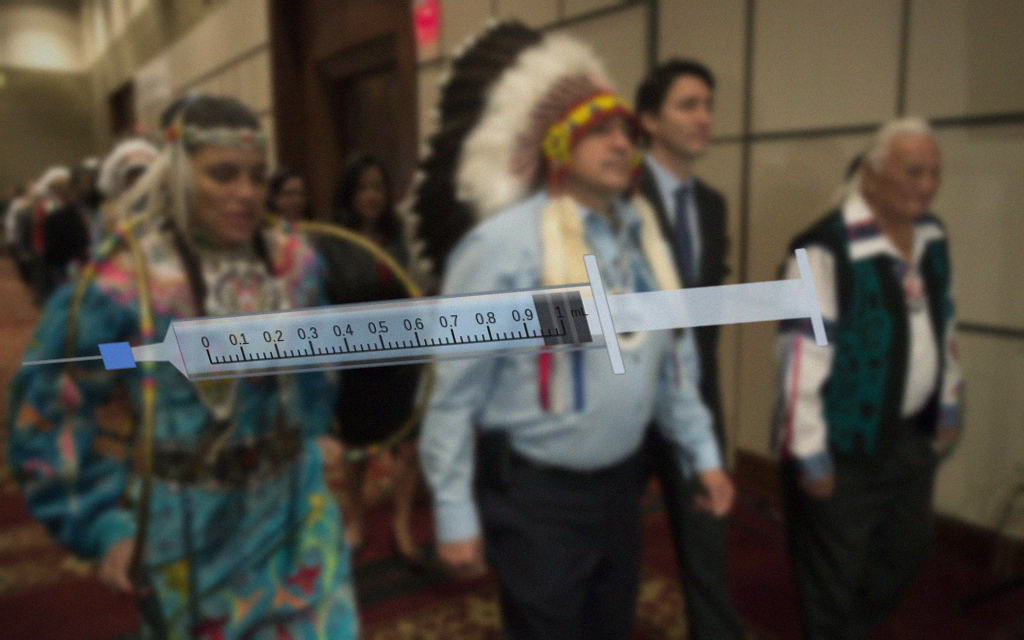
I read 0.94; mL
